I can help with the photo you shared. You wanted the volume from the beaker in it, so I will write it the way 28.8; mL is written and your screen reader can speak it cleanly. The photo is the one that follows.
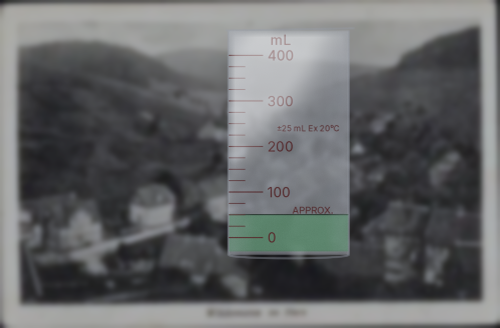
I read 50; mL
